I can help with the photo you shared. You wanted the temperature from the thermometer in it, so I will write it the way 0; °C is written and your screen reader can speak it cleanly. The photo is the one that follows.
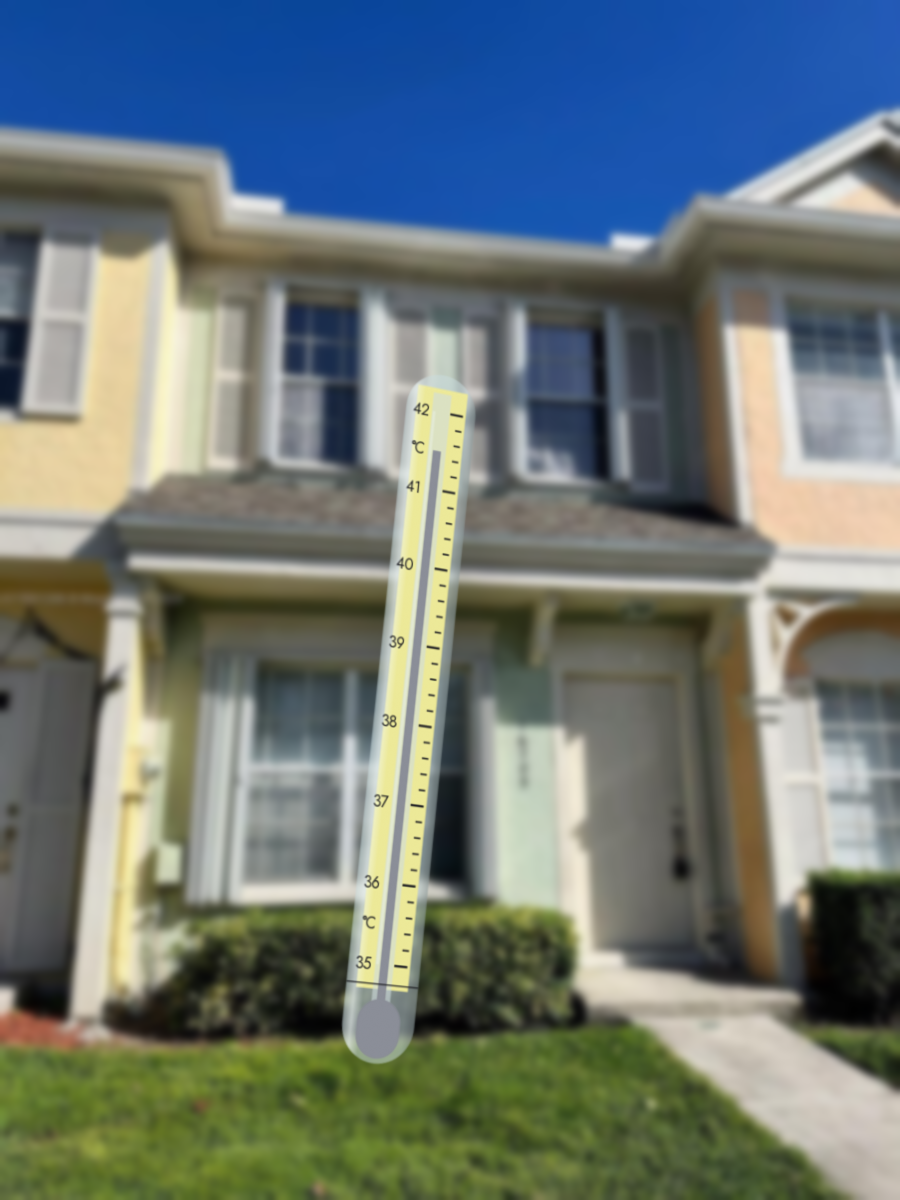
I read 41.5; °C
